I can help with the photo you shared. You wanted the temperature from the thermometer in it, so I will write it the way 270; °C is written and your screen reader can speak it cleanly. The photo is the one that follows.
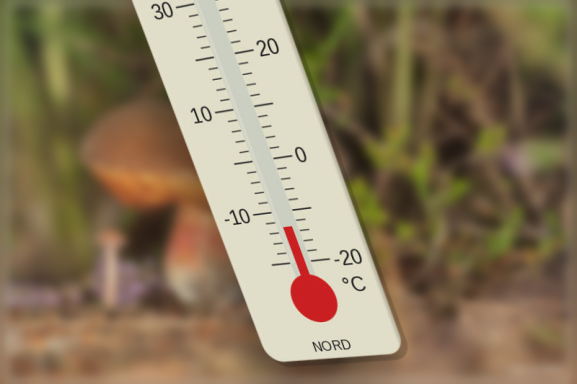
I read -13; °C
